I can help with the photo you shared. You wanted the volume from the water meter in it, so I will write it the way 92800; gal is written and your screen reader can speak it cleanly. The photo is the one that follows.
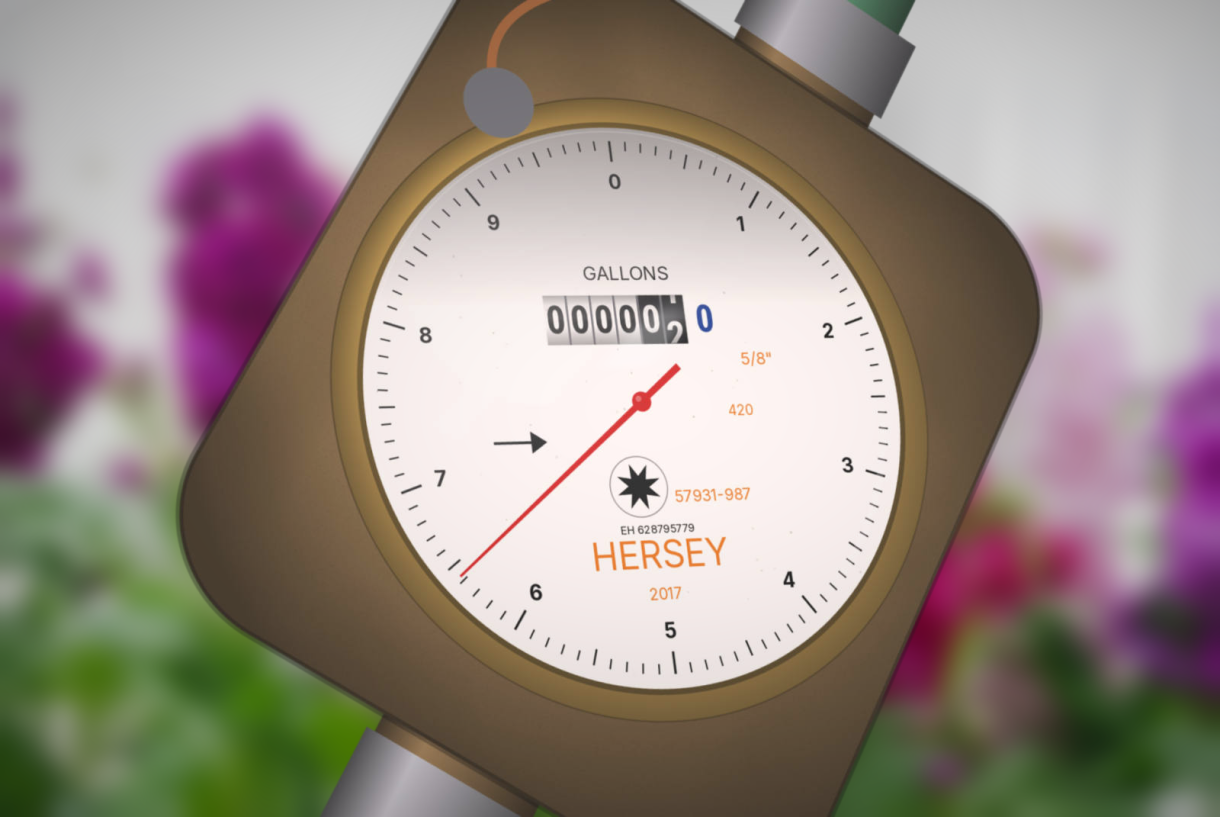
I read 16.4; gal
